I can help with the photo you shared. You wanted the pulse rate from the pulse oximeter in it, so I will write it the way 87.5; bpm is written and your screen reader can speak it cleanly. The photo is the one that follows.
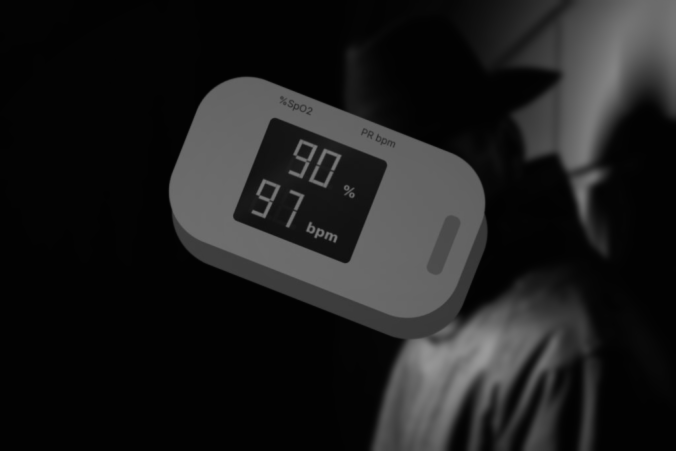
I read 97; bpm
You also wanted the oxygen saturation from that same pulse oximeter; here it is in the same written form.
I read 90; %
